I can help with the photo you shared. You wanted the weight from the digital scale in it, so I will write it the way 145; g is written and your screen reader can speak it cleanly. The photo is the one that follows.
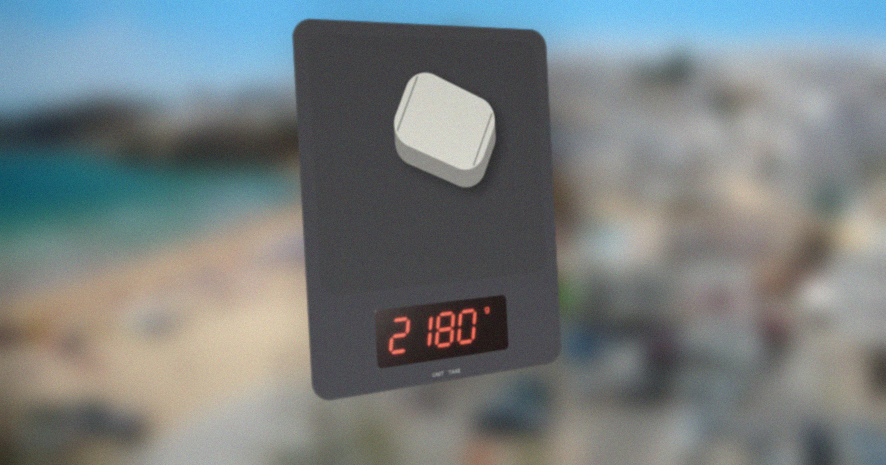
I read 2180; g
